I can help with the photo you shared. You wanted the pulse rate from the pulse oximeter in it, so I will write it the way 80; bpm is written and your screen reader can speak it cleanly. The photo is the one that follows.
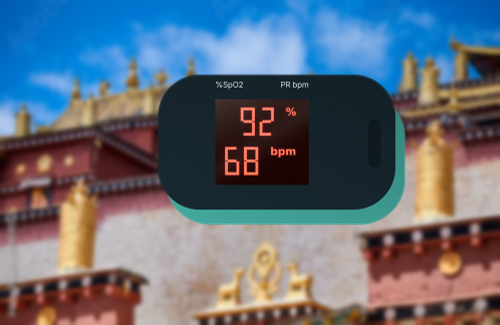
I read 68; bpm
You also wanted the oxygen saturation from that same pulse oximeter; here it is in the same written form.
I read 92; %
